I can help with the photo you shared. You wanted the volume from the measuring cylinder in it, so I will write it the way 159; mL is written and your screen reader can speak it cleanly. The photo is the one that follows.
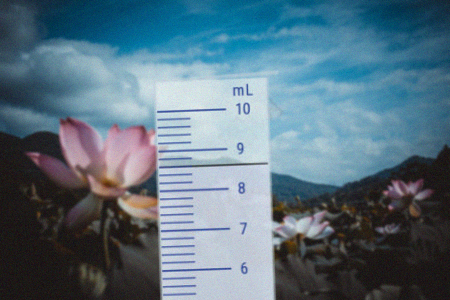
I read 8.6; mL
